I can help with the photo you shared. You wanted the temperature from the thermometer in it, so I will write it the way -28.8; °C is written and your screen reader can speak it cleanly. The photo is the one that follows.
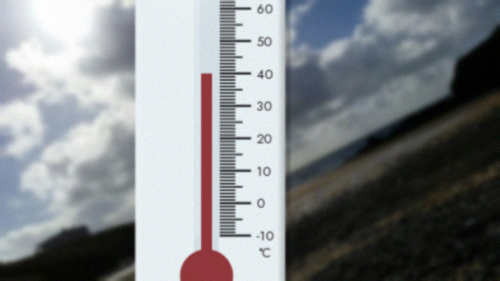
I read 40; °C
